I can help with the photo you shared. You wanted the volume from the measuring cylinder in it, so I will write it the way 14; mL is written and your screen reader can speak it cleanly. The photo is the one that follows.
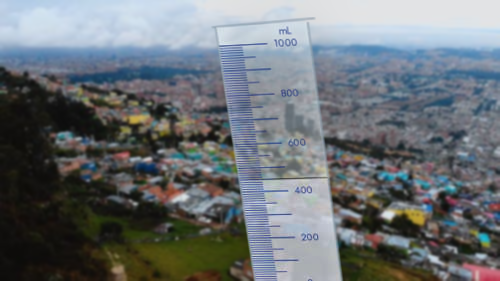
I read 450; mL
